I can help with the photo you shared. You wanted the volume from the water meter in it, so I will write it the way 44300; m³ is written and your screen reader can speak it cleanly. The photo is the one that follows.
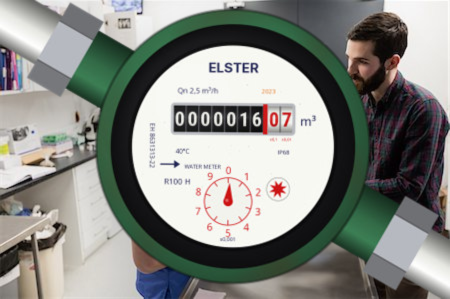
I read 16.070; m³
